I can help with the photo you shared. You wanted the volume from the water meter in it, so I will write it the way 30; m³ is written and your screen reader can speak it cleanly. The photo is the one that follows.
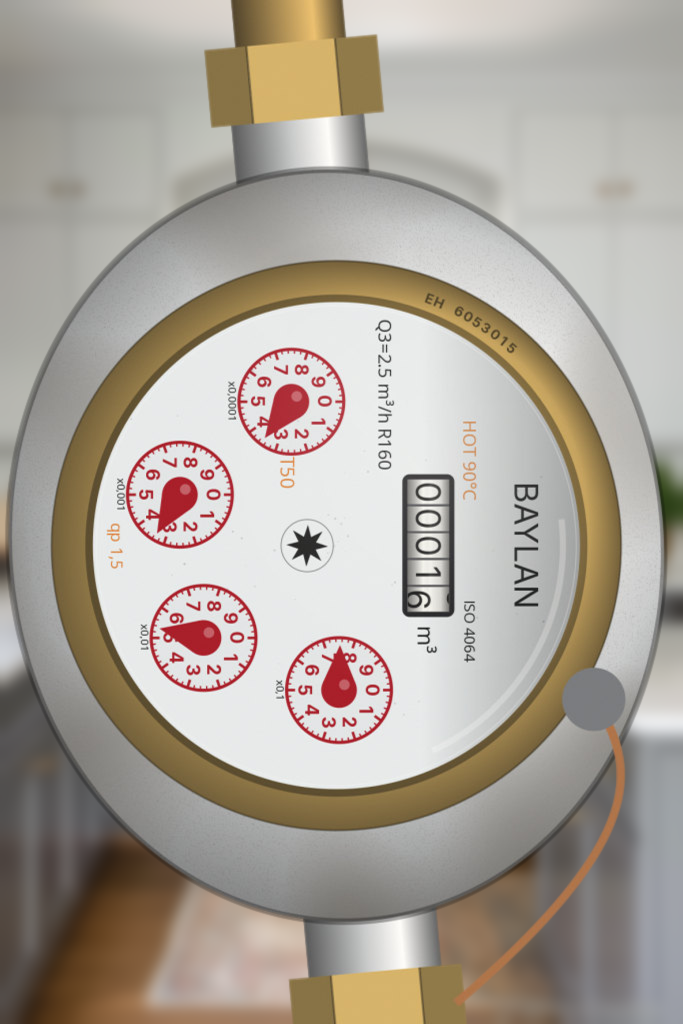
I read 15.7533; m³
